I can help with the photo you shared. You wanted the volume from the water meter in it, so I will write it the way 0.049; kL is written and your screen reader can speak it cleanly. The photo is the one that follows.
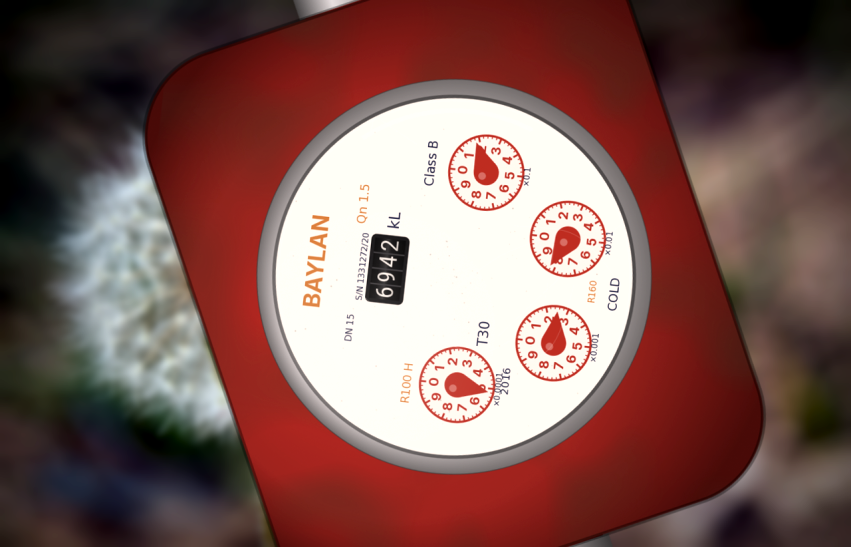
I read 6942.1825; kL
